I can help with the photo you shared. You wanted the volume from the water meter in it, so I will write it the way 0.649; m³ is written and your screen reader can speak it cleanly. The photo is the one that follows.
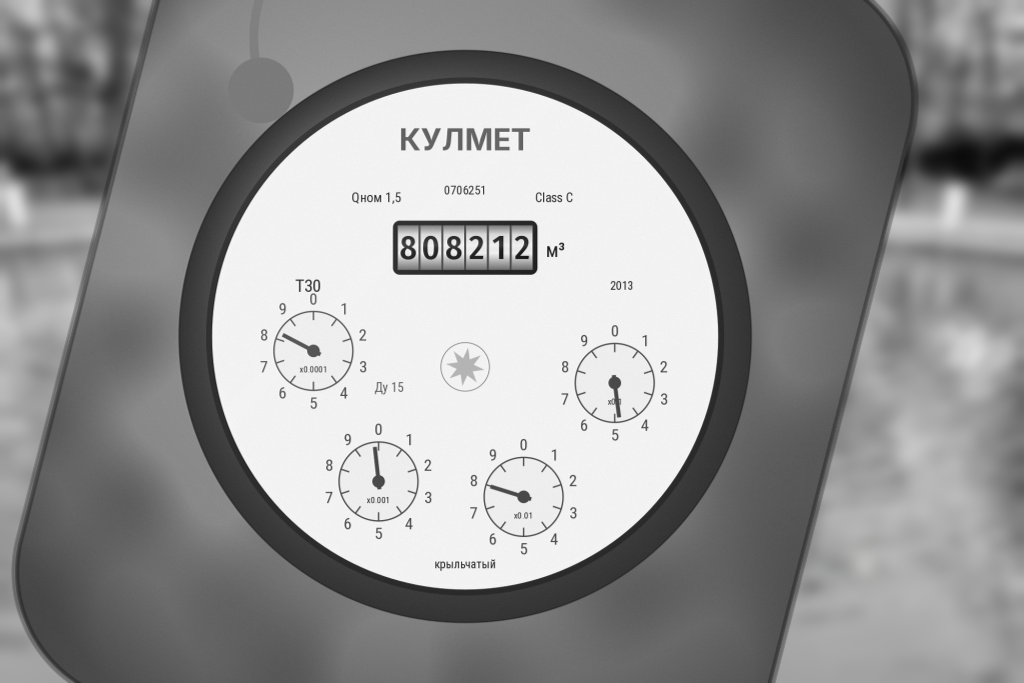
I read 808212.4798; m³
